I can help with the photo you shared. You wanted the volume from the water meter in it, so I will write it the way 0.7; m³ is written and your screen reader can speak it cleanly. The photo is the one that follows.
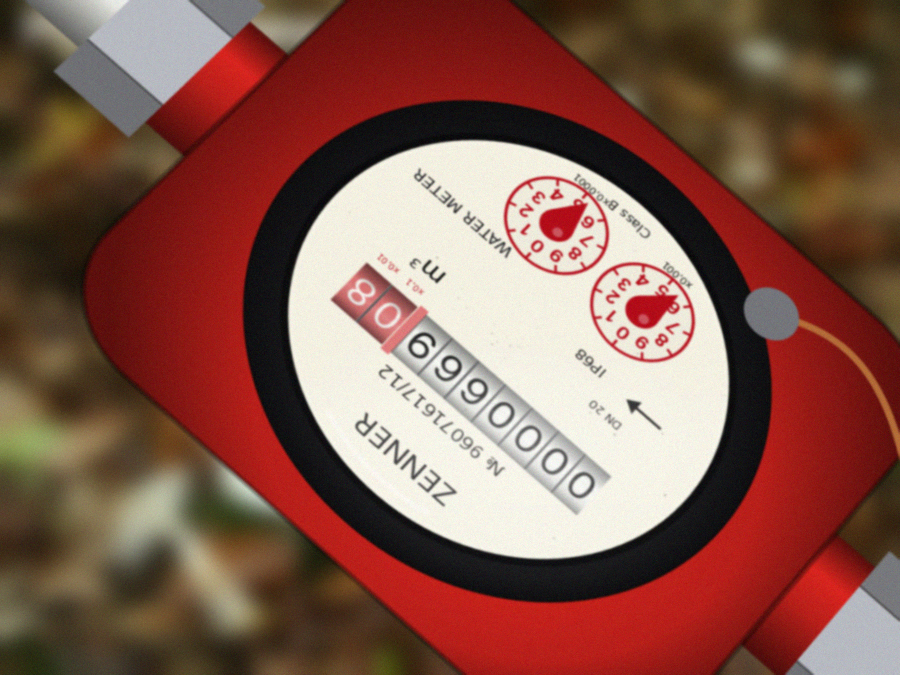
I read 669.0855; m³
